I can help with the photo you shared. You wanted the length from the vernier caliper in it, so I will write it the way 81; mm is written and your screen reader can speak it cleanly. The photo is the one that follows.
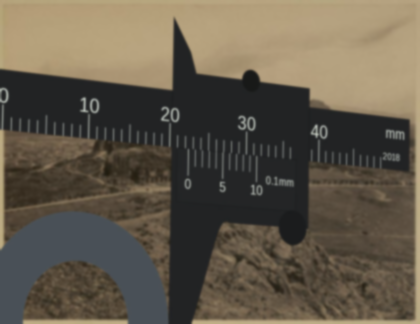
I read 22.4; mm
